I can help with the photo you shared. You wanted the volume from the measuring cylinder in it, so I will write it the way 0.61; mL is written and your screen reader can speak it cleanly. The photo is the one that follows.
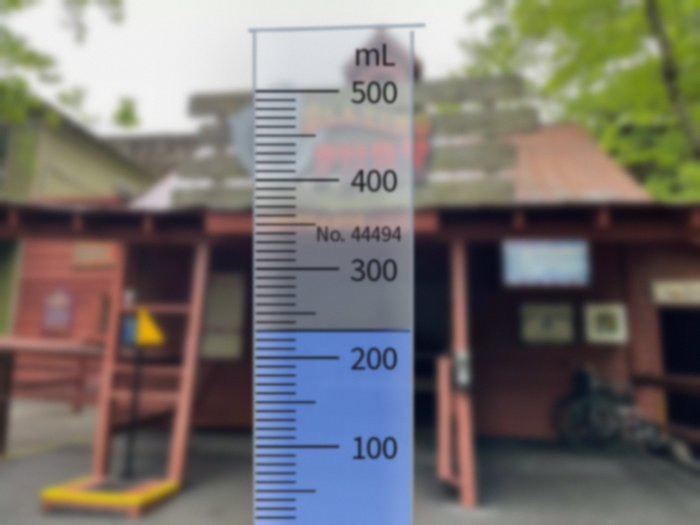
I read 230; mL
